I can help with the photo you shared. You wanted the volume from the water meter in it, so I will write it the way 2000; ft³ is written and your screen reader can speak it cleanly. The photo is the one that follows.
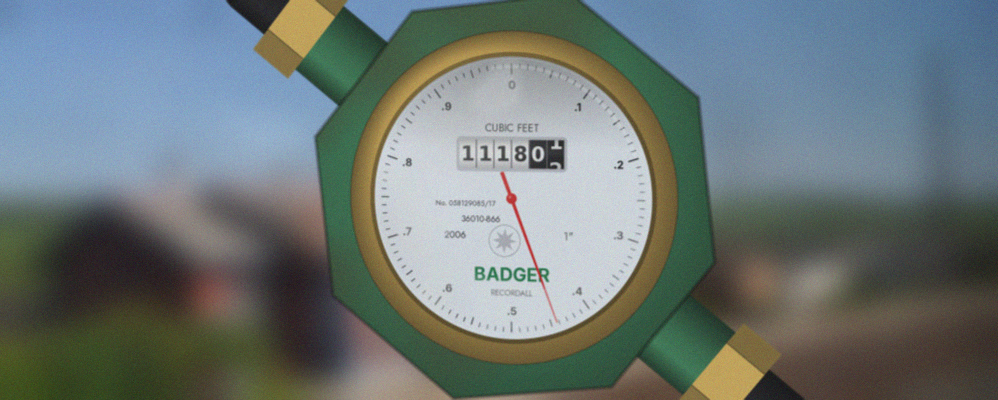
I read 111801.44; ft³
